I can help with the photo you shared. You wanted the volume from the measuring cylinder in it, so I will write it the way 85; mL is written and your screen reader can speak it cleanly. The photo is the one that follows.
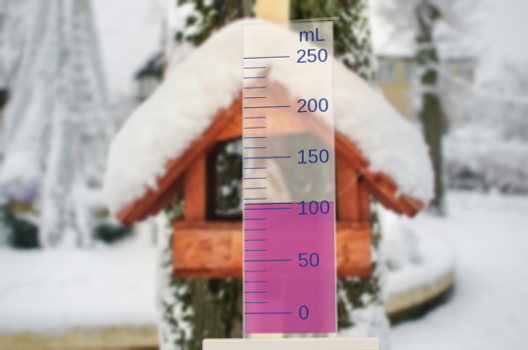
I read 105; mL
